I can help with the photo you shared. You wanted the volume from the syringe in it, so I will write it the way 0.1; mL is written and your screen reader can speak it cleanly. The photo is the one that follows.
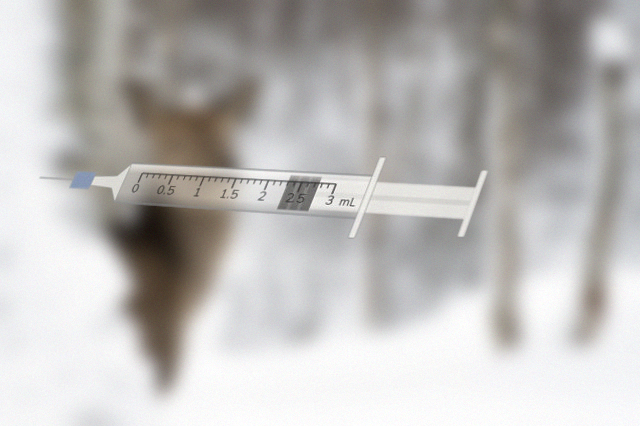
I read 2.3; mL
